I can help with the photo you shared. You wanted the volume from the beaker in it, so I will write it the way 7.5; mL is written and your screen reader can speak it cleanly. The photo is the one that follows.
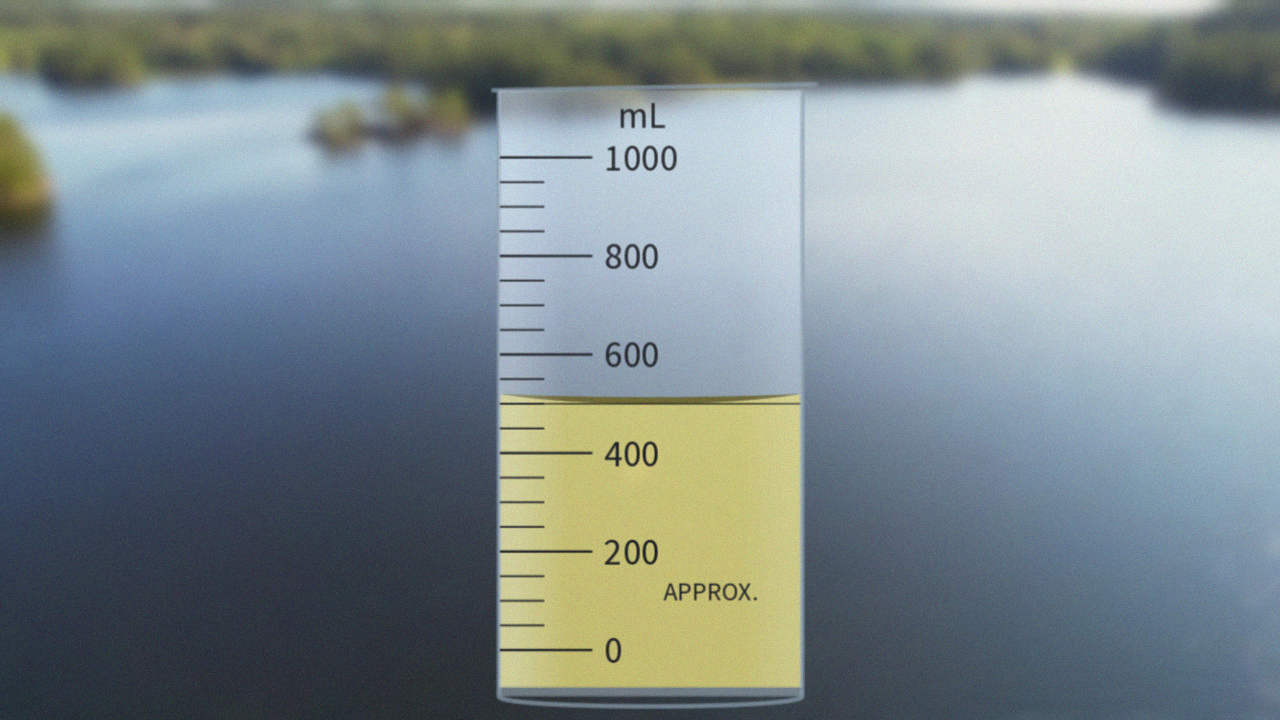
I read 500; mL
